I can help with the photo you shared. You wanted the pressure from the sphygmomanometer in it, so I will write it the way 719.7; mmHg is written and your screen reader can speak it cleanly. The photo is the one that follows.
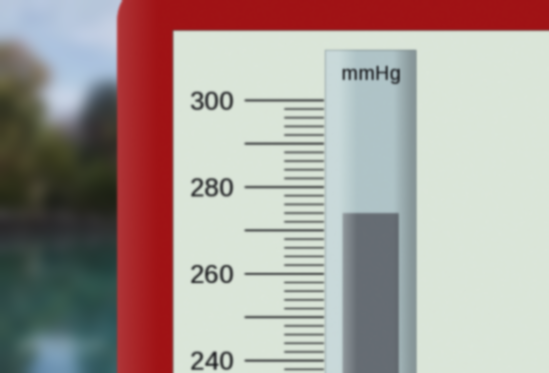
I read 274; mmHg
